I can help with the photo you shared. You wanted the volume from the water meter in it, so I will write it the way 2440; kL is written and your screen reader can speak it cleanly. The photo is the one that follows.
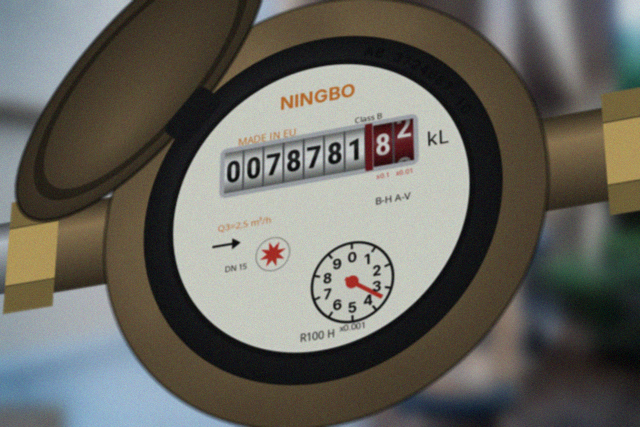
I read 78781.823; kL
